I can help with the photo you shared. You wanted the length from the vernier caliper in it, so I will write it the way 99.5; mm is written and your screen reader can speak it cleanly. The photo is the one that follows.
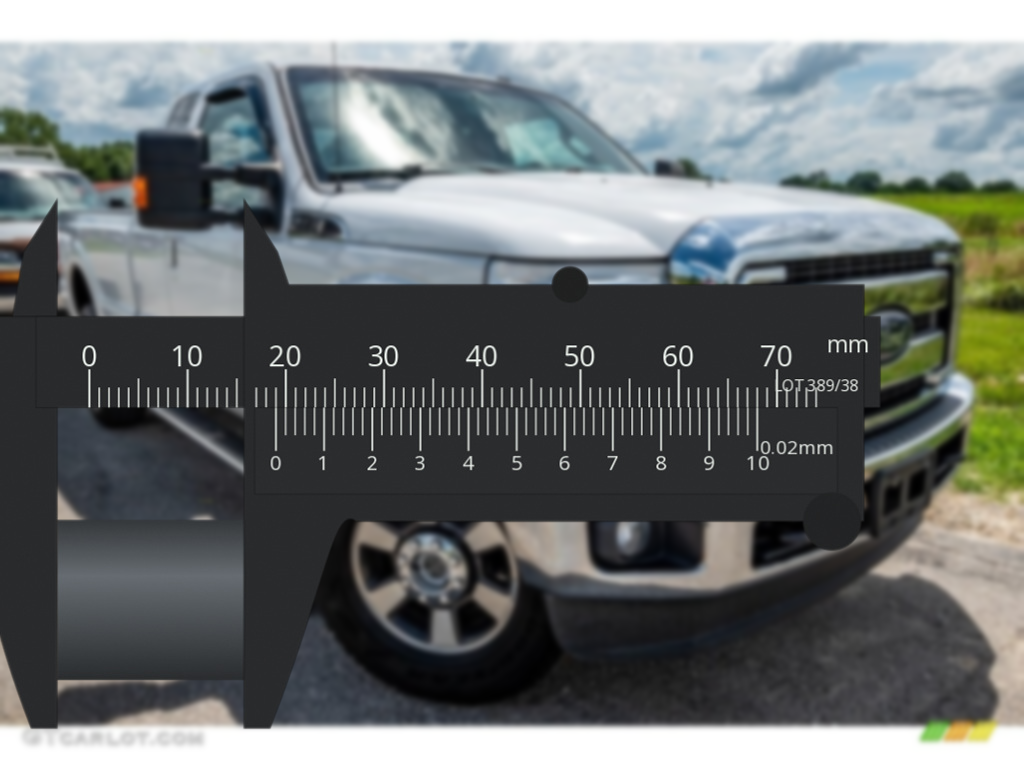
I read 19.0; mm
